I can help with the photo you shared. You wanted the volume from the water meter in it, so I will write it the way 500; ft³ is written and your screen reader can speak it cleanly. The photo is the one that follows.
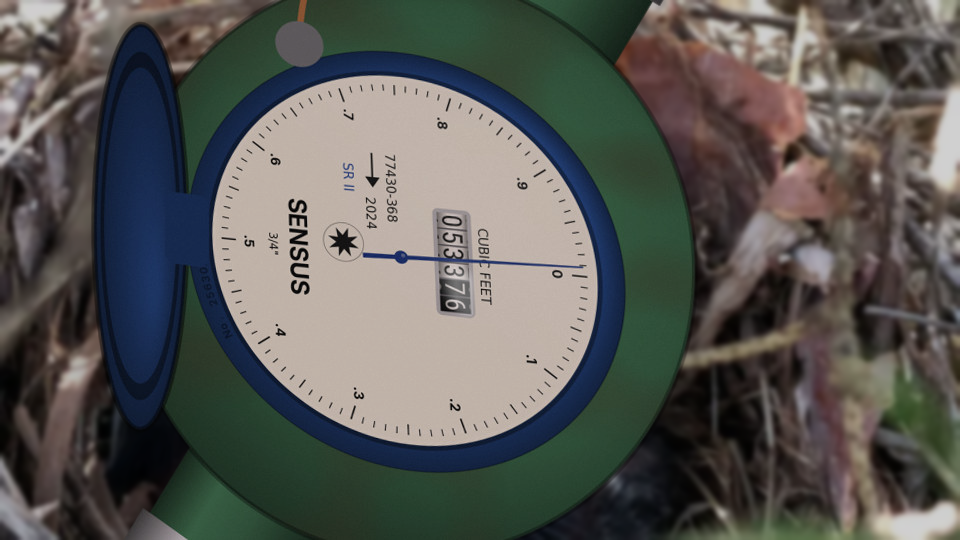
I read 53375.99; ft³
